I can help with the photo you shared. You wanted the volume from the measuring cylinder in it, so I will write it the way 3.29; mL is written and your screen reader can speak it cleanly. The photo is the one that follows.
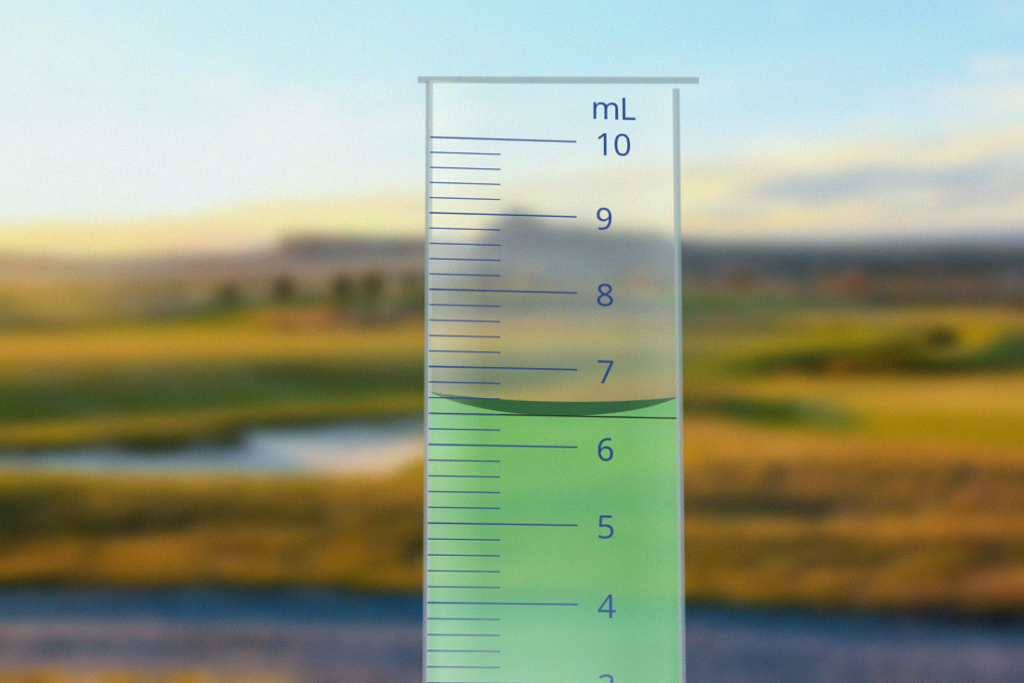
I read 6.4; mL
